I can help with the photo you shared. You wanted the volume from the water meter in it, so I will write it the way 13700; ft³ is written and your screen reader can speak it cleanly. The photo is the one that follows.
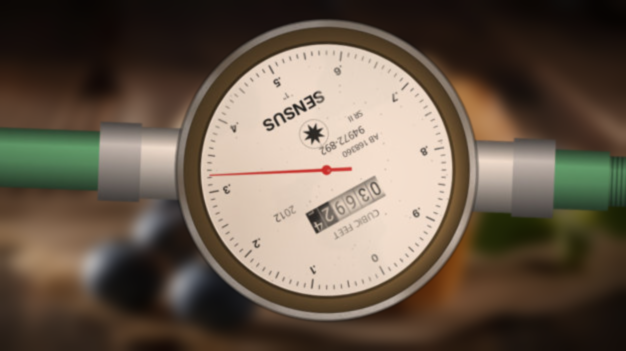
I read 36924.32; ft³
